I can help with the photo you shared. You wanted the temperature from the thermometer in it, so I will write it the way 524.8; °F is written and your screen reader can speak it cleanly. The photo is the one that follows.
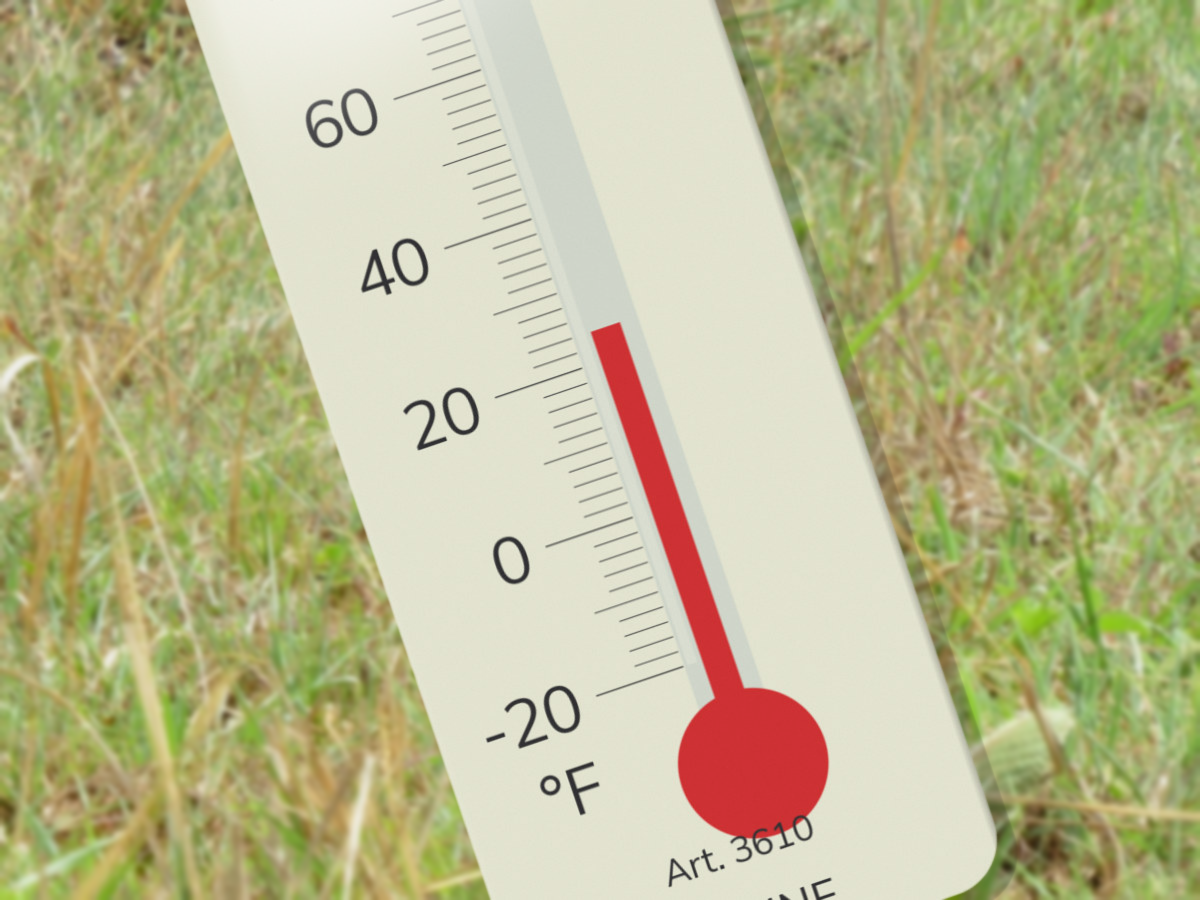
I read 24; °F
